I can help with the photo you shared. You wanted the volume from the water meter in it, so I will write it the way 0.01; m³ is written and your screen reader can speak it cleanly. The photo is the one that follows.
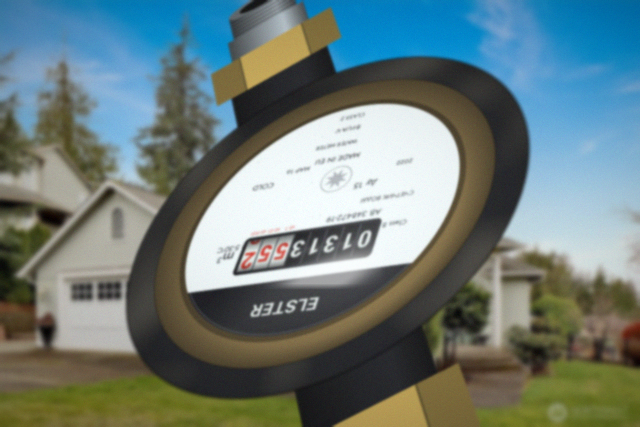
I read 1313.552; m³
